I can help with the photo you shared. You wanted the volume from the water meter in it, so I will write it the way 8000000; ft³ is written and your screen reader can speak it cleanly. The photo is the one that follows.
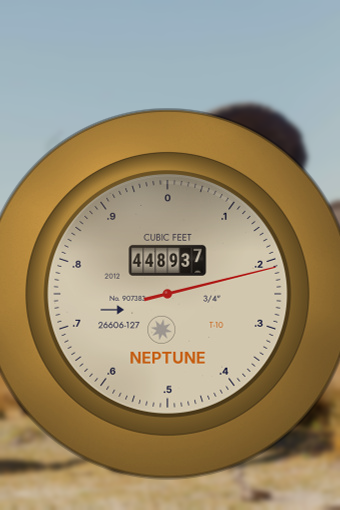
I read 448937.21; ft³
